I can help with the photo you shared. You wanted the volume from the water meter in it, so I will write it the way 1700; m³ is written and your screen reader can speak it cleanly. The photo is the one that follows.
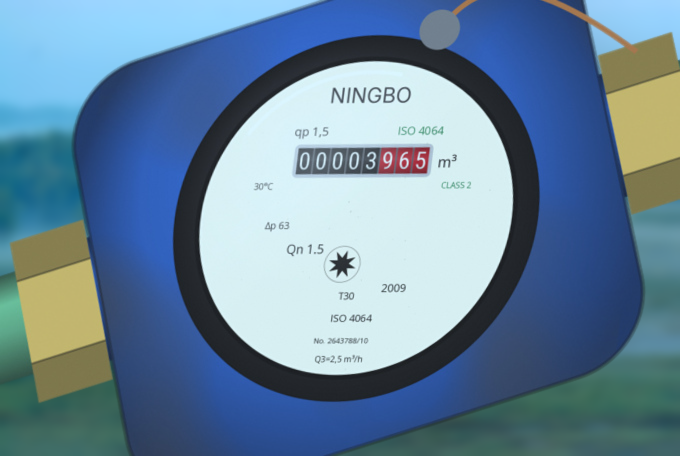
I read 3.965; m³
